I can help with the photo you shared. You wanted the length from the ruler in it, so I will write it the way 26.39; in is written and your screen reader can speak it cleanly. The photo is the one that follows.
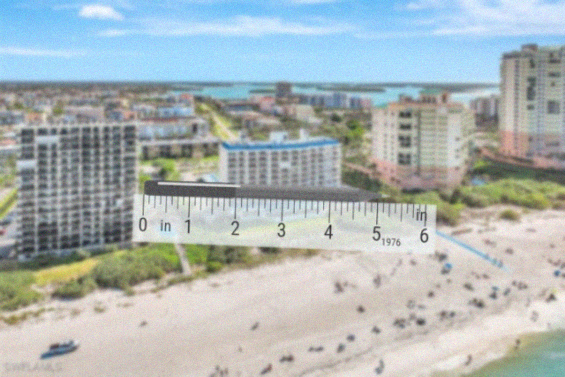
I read 5.25; in
